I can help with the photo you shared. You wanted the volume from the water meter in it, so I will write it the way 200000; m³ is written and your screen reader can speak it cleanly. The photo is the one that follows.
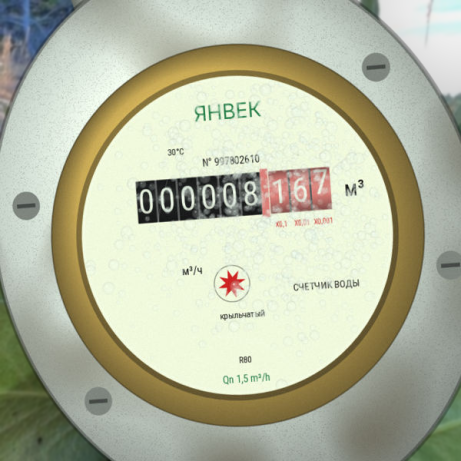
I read 8.167; m³
